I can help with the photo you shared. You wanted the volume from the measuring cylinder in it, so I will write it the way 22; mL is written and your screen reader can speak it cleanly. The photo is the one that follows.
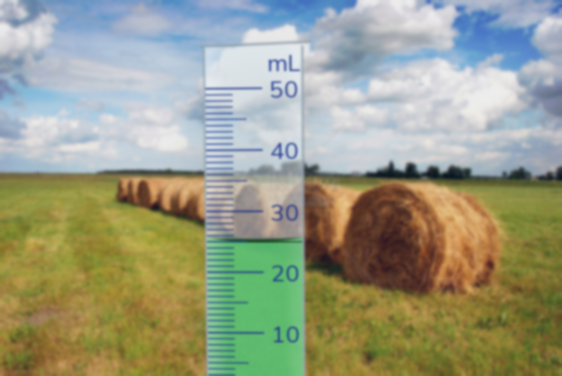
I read 25; mL
